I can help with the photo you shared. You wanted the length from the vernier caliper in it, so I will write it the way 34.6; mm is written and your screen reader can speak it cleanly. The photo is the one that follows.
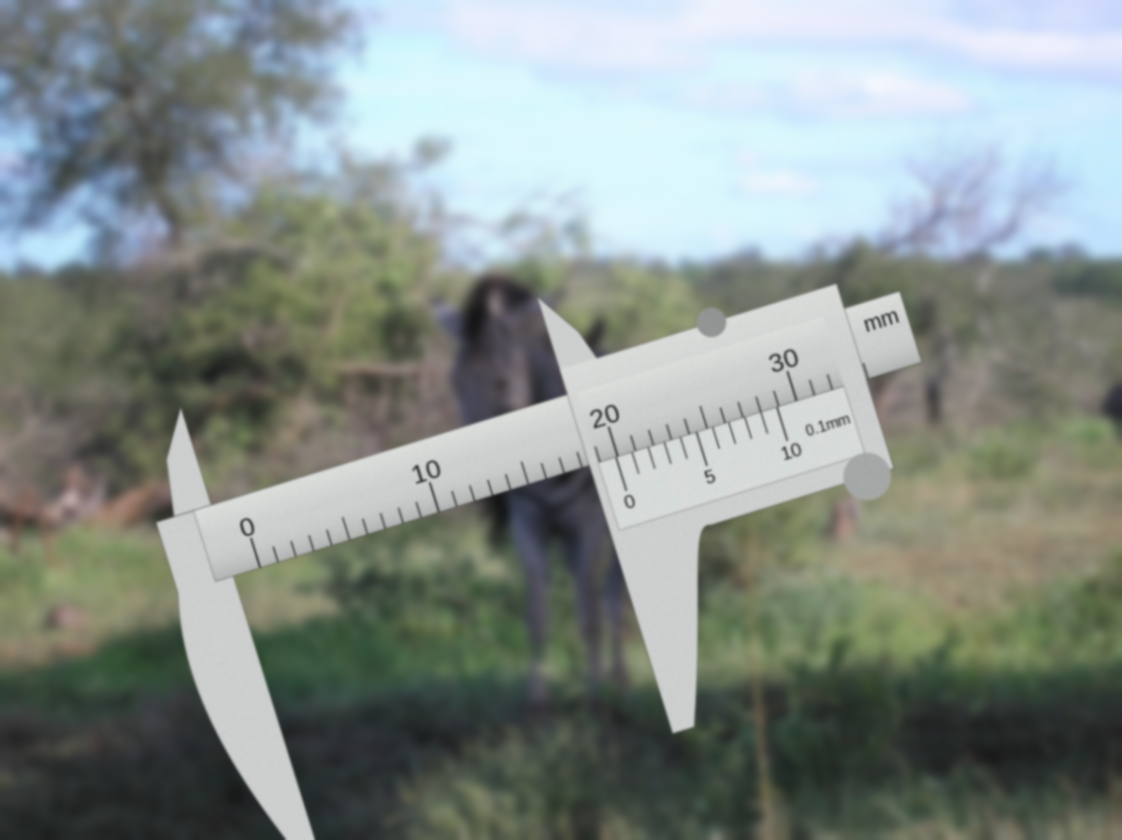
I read 19.9; mm
